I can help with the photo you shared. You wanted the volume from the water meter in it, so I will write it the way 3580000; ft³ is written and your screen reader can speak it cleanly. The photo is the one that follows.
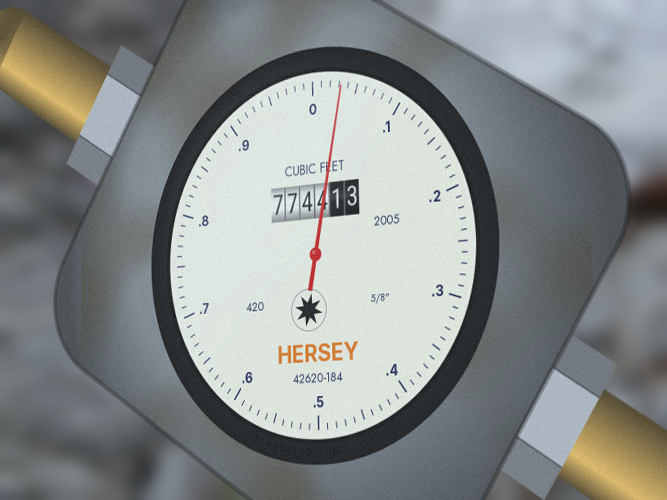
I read 774413.03; ft³
